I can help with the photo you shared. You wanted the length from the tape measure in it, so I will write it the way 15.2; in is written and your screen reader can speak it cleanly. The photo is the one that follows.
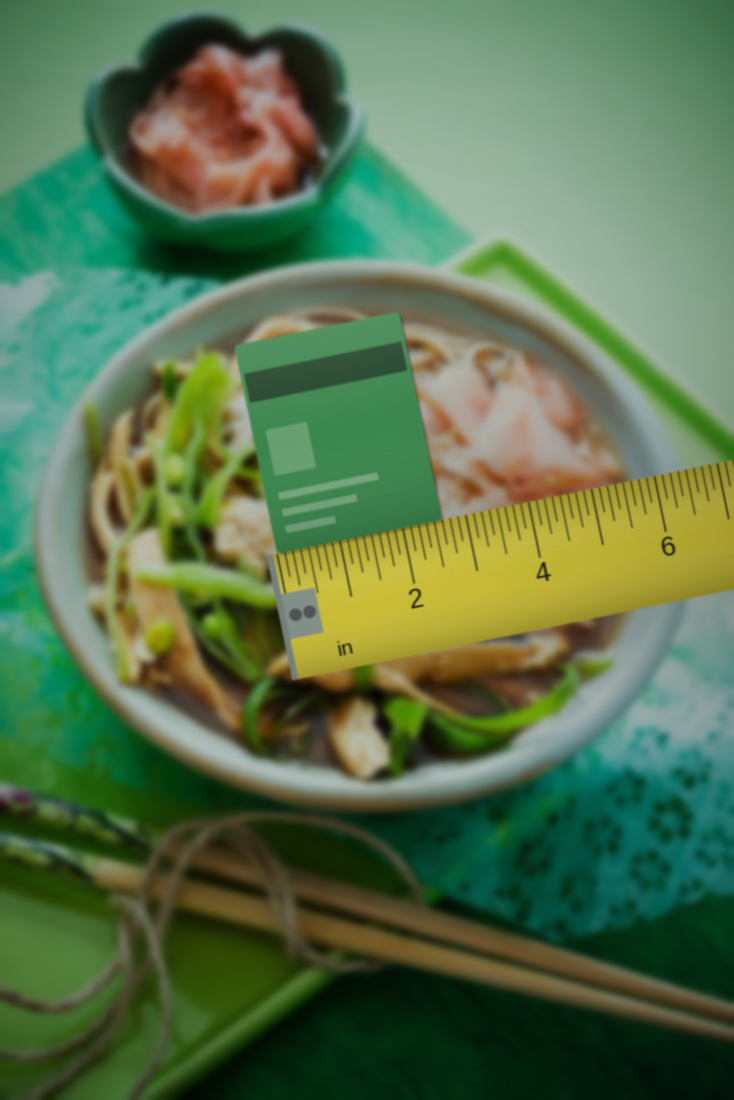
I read 2.625; in
